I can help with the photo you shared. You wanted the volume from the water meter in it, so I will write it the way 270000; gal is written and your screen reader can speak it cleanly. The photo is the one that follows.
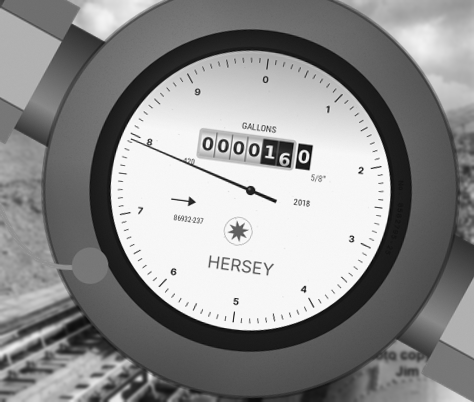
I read 157.9; gal
